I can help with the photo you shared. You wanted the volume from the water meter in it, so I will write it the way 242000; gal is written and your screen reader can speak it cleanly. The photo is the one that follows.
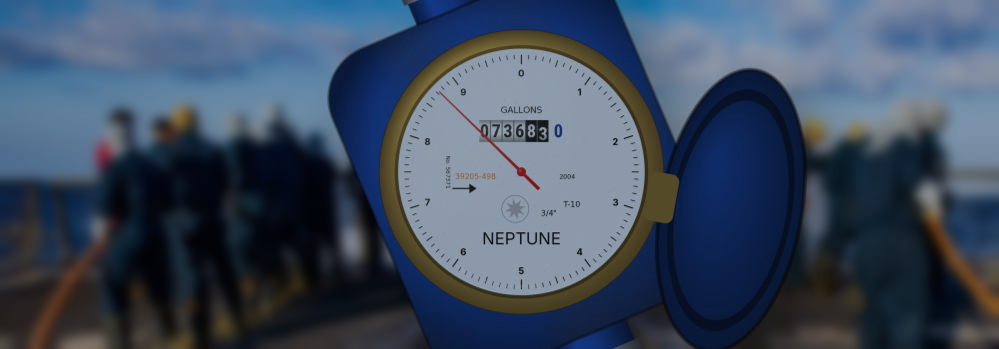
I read 736828.7; gal
